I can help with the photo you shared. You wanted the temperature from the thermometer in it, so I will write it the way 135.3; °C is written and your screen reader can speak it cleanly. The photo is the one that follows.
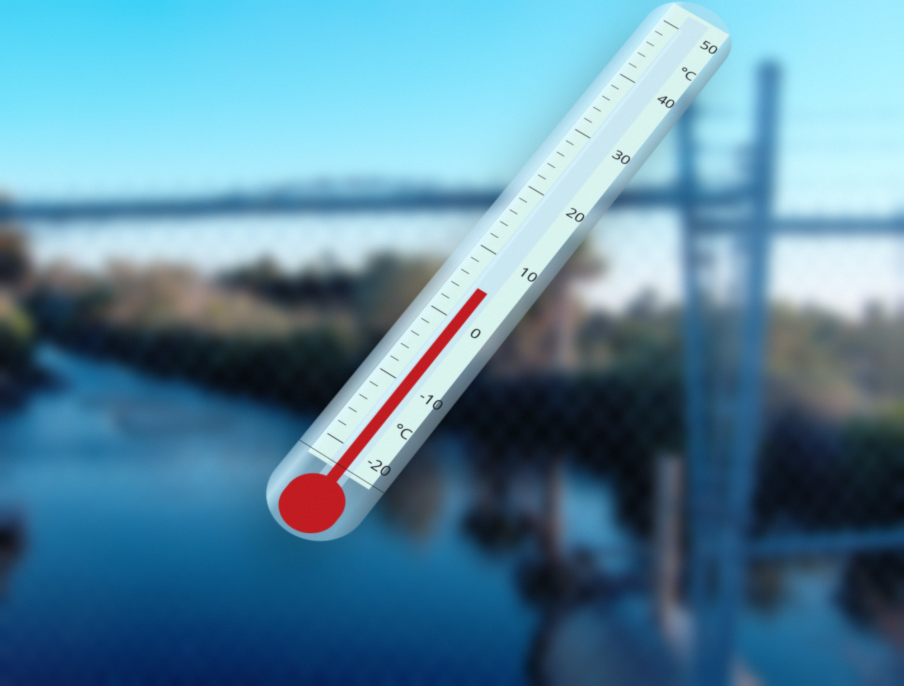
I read 5; °C
